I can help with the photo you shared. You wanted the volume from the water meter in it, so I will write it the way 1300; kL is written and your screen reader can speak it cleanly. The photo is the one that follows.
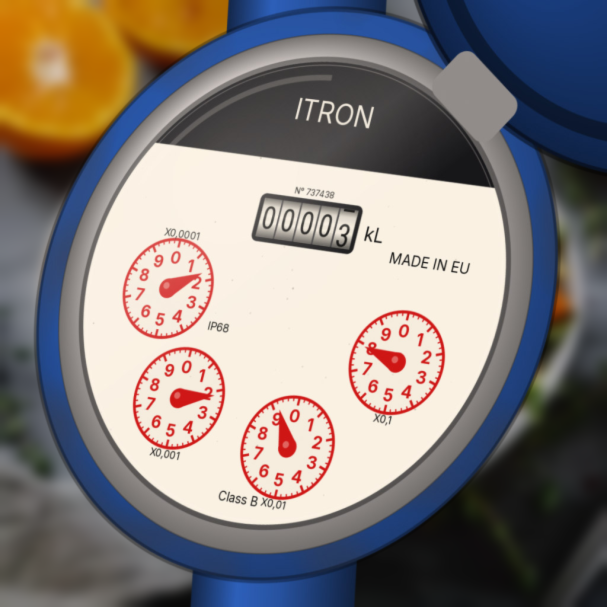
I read 2.7921; kL
